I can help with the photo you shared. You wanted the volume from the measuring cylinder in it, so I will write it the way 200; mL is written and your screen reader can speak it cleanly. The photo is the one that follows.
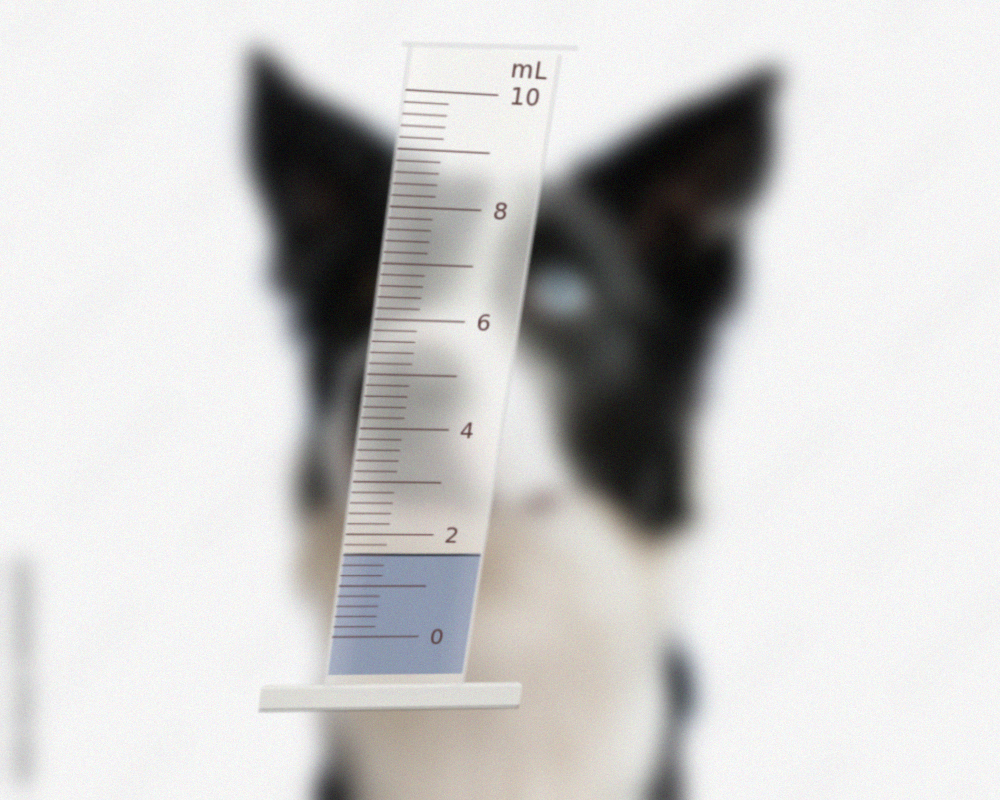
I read 1.6; mL
